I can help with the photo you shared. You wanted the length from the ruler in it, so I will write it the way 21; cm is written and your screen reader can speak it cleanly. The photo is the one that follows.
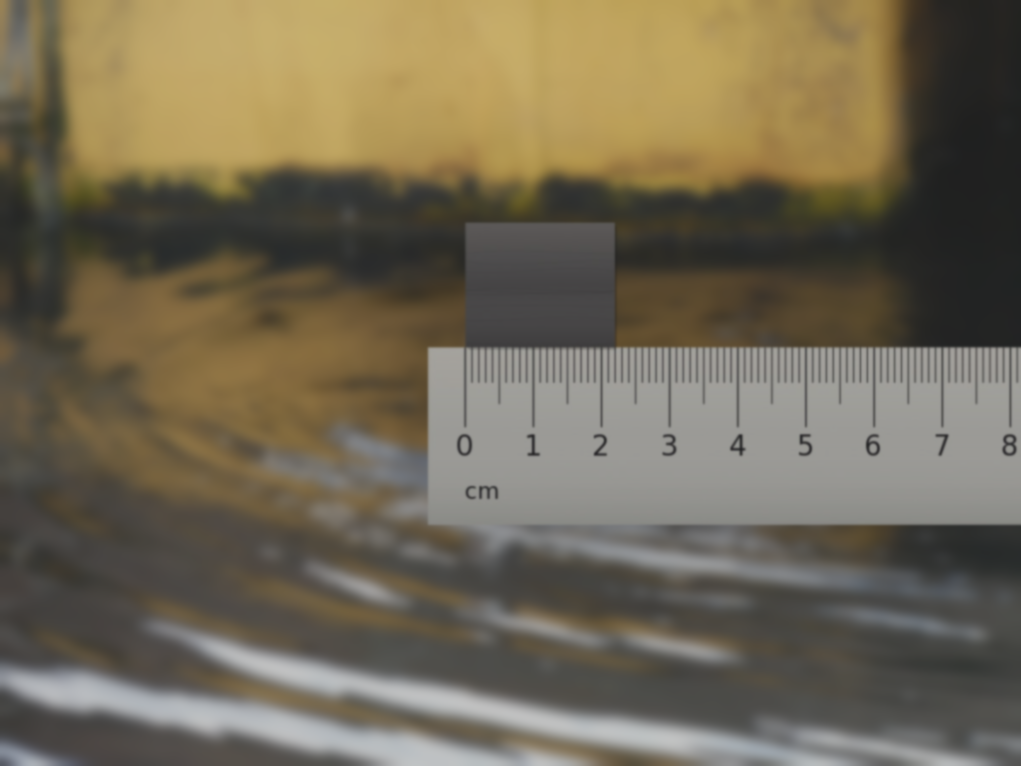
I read 2.2; cm
